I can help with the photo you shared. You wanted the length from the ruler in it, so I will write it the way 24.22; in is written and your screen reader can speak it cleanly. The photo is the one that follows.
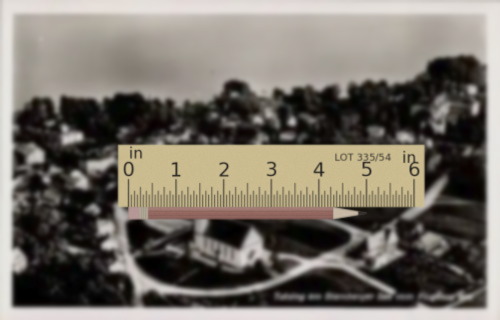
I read 5; in
